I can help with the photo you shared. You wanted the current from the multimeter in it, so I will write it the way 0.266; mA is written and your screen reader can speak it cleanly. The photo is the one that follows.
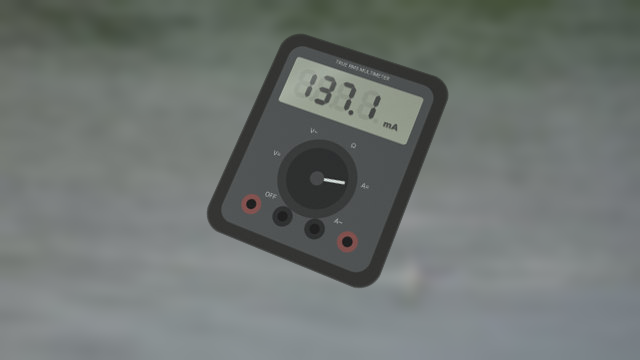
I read 137.1; mA
